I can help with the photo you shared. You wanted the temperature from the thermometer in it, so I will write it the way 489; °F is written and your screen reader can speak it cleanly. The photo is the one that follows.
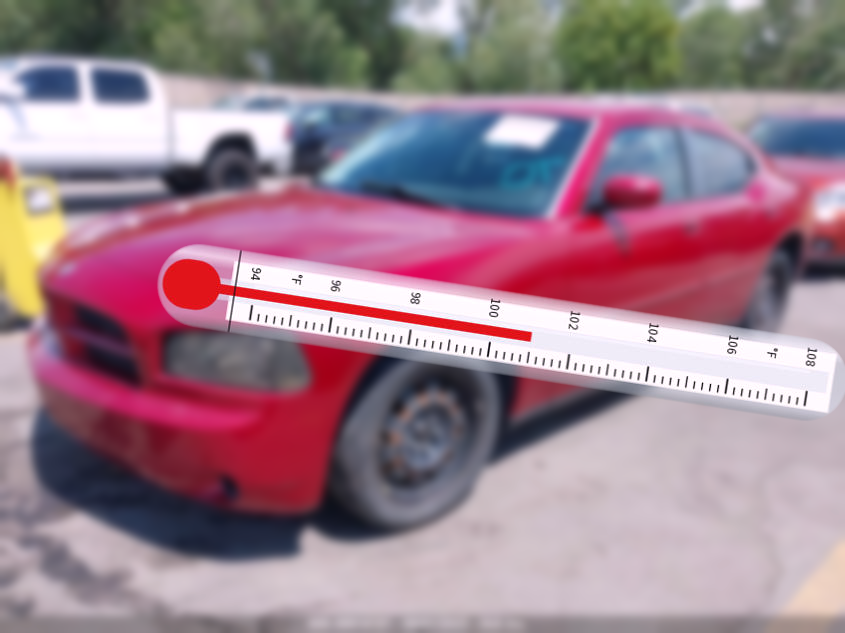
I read 101; °F
